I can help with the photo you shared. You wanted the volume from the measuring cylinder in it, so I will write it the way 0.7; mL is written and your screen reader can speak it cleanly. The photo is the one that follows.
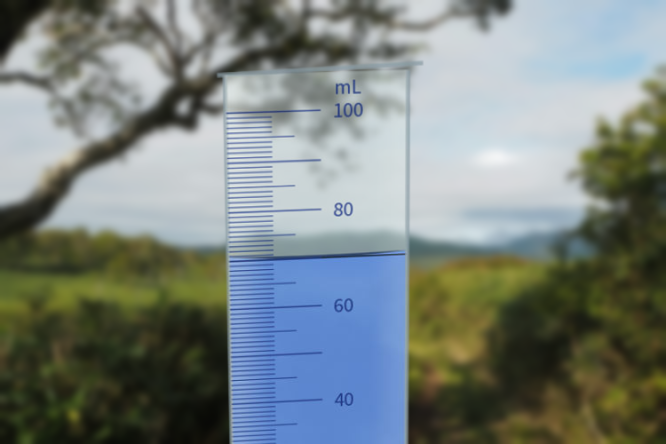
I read 70; mL
